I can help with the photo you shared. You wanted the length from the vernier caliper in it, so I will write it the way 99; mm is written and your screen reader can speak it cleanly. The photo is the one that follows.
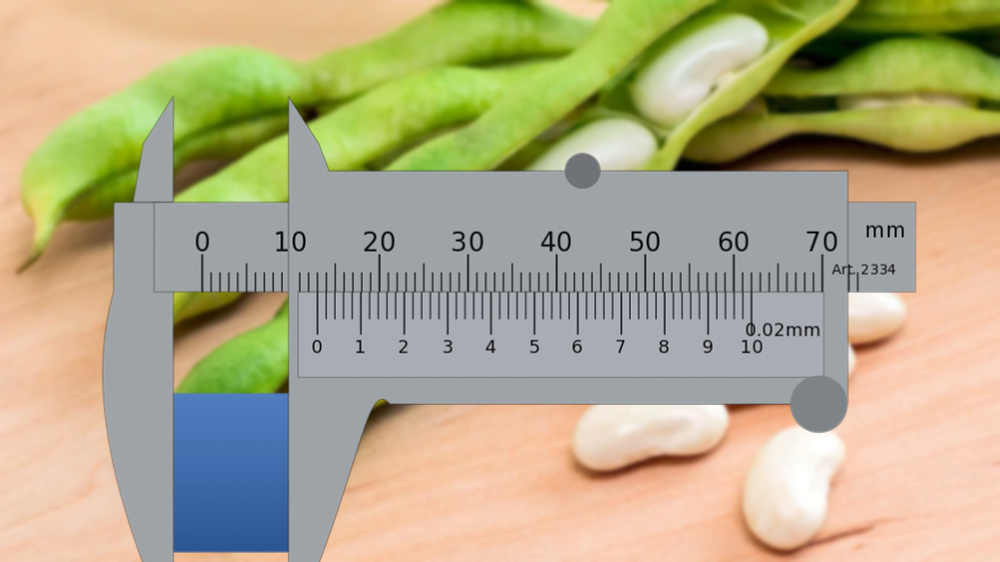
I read 13.0; mm
